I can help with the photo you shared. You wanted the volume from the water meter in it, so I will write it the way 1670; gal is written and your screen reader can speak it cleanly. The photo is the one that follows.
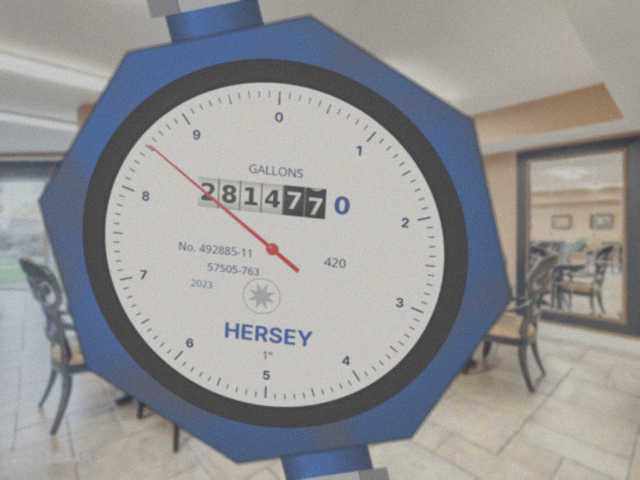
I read 2814768.5; gal
